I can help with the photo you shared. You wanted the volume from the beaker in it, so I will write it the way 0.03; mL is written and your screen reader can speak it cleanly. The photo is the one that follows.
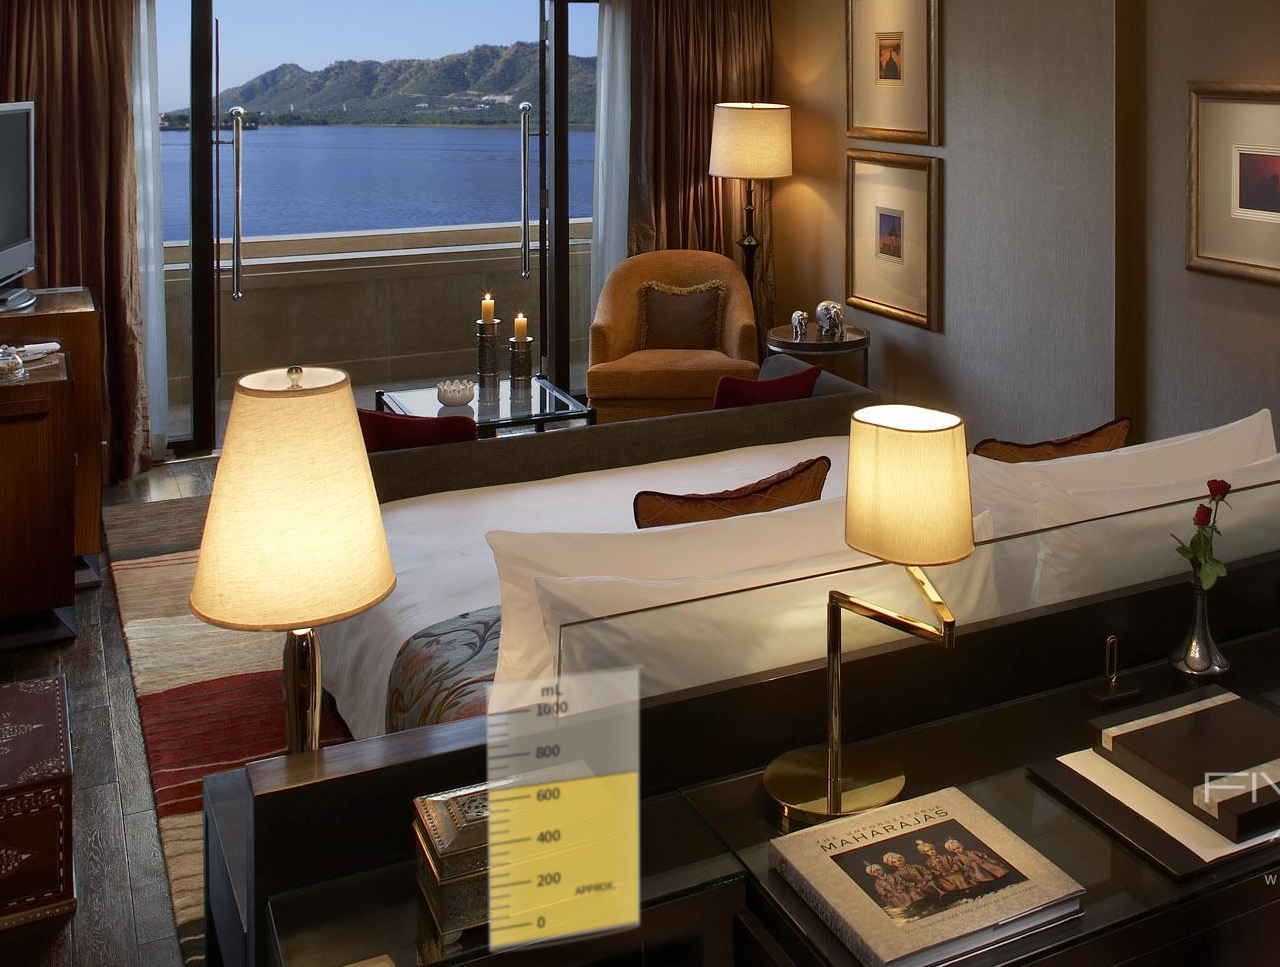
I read 650; mL
